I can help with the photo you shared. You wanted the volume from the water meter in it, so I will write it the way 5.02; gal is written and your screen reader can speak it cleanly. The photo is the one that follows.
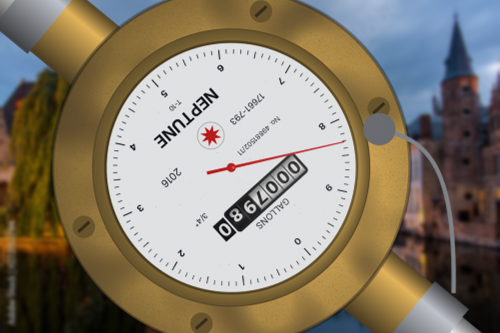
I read 7978.3; gal
